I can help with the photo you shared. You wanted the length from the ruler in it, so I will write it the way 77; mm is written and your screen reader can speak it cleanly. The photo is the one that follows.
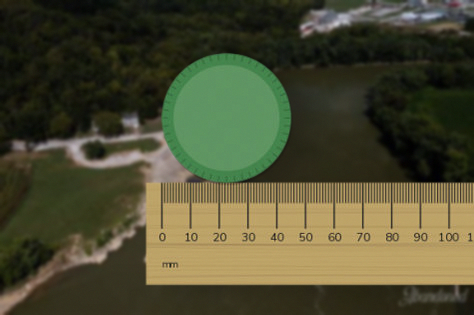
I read 45; mm
